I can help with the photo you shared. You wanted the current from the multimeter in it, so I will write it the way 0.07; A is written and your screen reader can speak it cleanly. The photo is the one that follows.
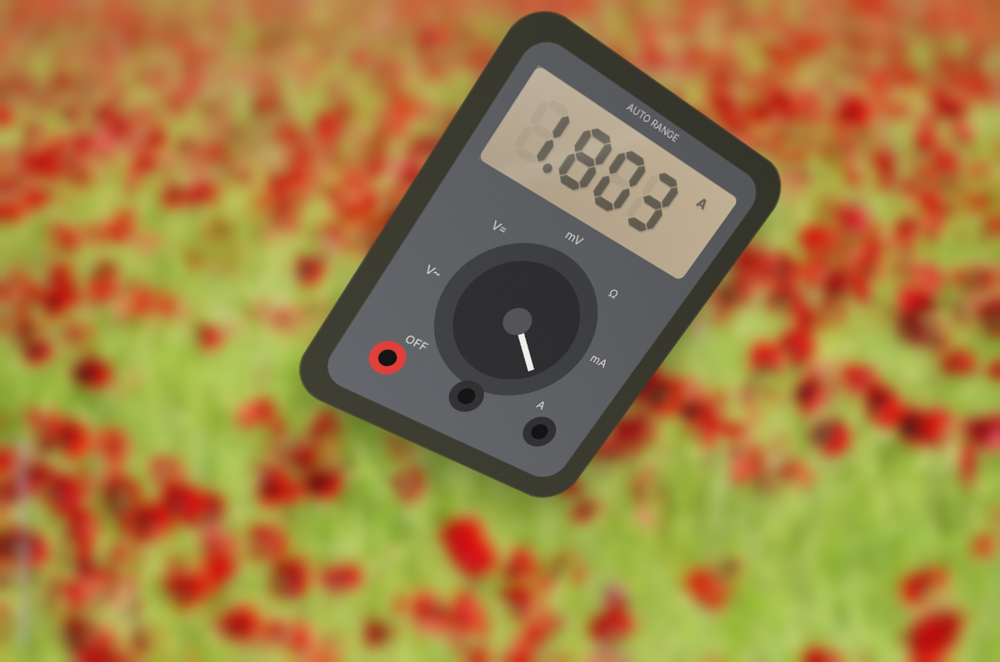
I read 1.803; A
